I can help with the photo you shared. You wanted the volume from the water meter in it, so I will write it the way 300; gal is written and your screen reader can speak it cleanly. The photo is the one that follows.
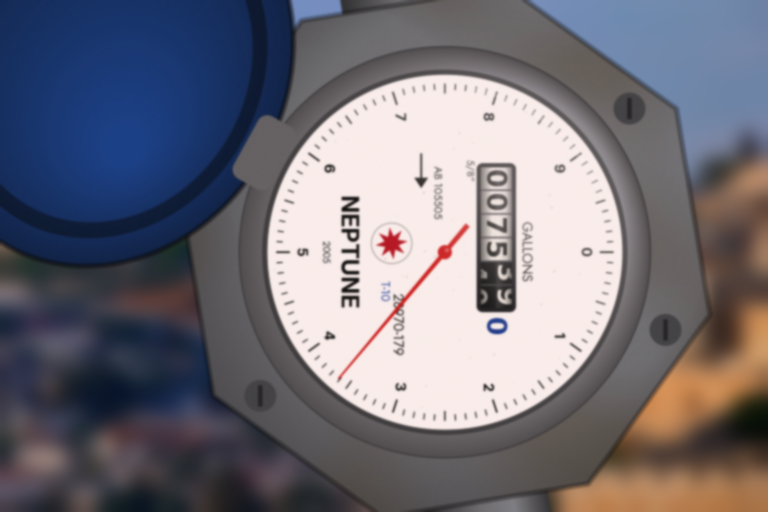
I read 75393.6; gal
